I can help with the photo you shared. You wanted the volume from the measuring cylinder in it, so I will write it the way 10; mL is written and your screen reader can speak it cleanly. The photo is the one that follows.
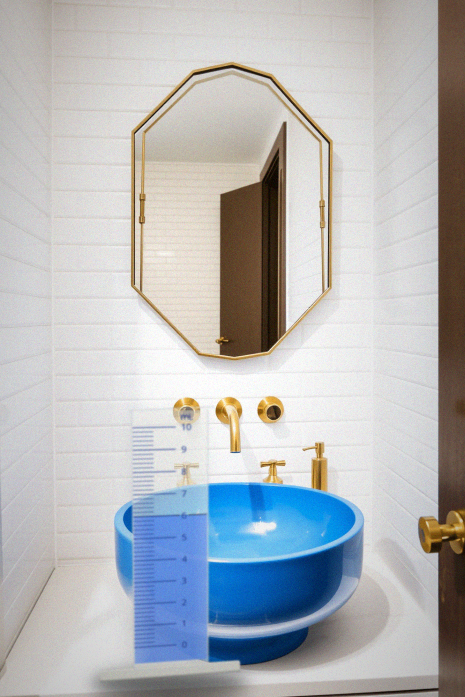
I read 6; mL
